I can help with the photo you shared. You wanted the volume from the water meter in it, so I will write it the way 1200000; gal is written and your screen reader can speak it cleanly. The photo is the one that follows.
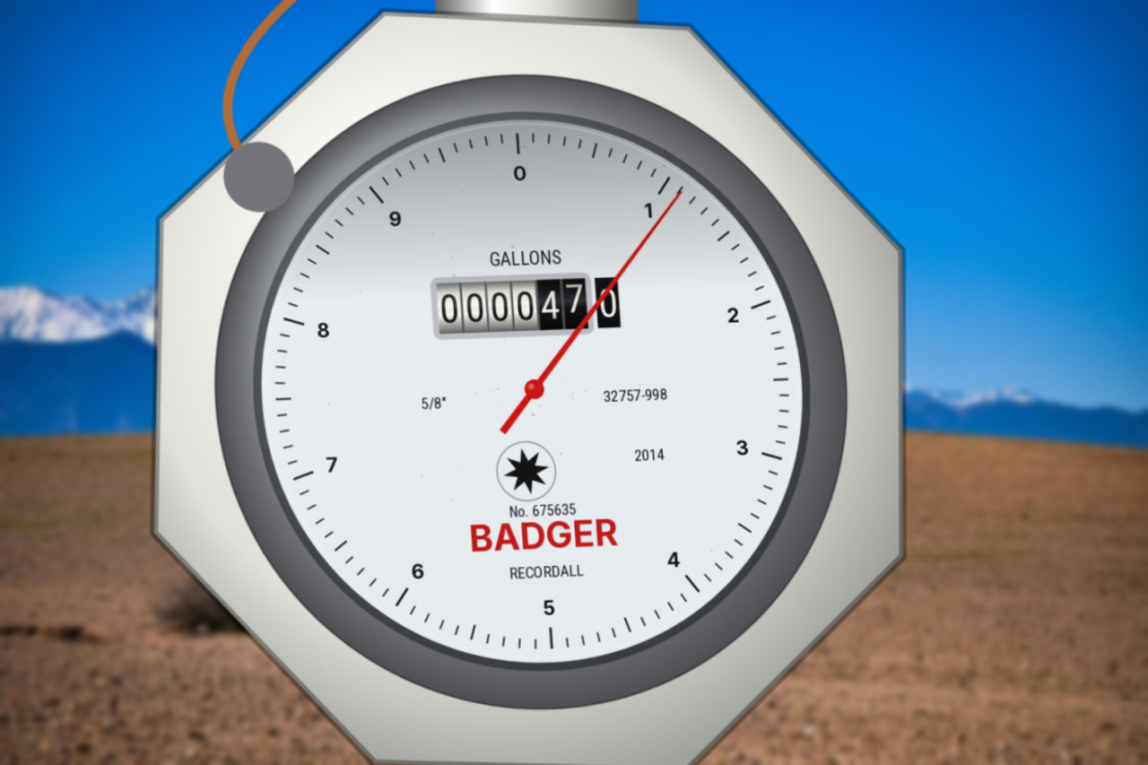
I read 471.1; gal
